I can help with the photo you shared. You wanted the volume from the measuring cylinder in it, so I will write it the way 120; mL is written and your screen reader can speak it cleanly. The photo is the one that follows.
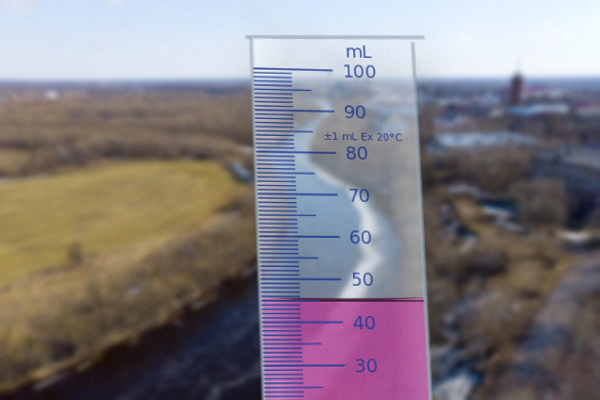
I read 45; mL
